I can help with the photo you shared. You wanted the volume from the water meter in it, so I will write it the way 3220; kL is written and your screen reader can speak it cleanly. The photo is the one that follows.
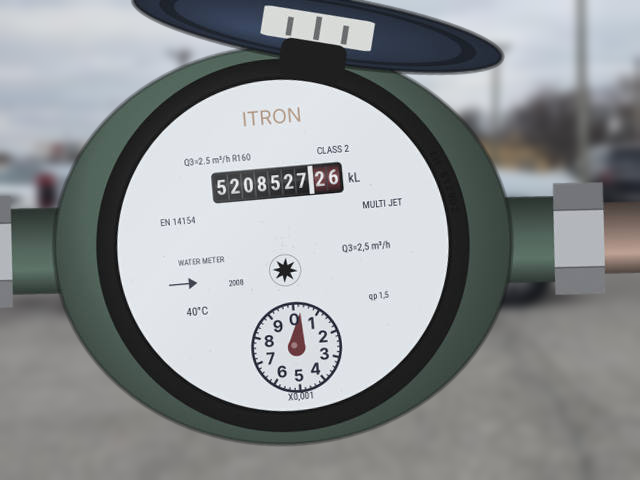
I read 5208527.260; kL
